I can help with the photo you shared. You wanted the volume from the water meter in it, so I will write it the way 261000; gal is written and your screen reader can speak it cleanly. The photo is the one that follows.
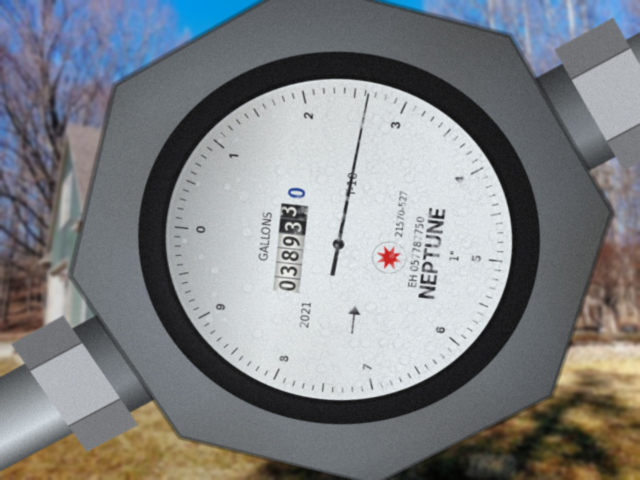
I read 389332.6; gal
